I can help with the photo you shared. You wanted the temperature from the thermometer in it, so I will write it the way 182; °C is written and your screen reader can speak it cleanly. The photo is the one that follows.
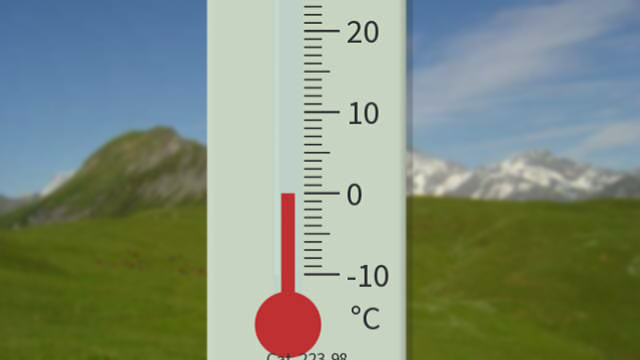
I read 0; °C
